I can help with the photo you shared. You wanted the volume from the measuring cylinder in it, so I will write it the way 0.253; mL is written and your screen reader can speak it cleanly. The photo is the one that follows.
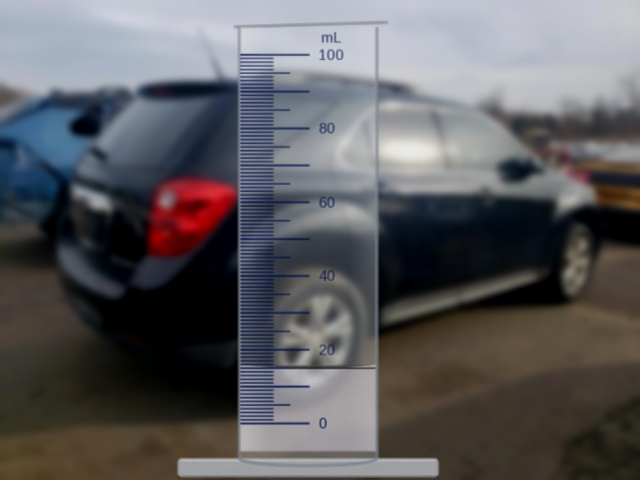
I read 15; mL
